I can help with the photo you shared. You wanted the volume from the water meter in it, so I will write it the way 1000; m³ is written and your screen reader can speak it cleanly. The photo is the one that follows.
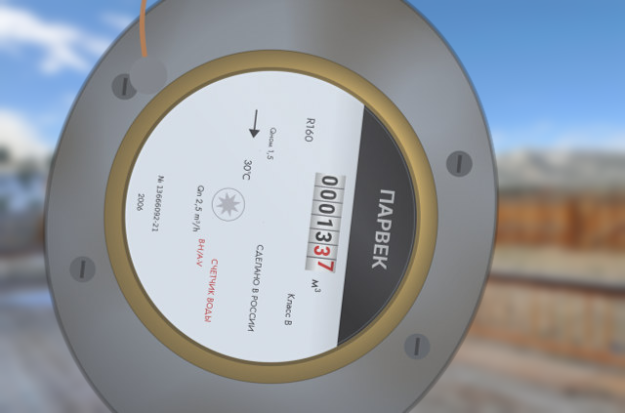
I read 13.37; m³
